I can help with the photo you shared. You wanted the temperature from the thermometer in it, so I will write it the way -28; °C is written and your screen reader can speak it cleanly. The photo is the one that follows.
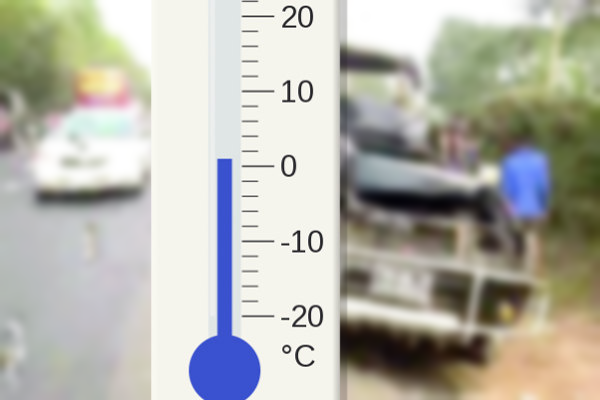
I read 1; °C
